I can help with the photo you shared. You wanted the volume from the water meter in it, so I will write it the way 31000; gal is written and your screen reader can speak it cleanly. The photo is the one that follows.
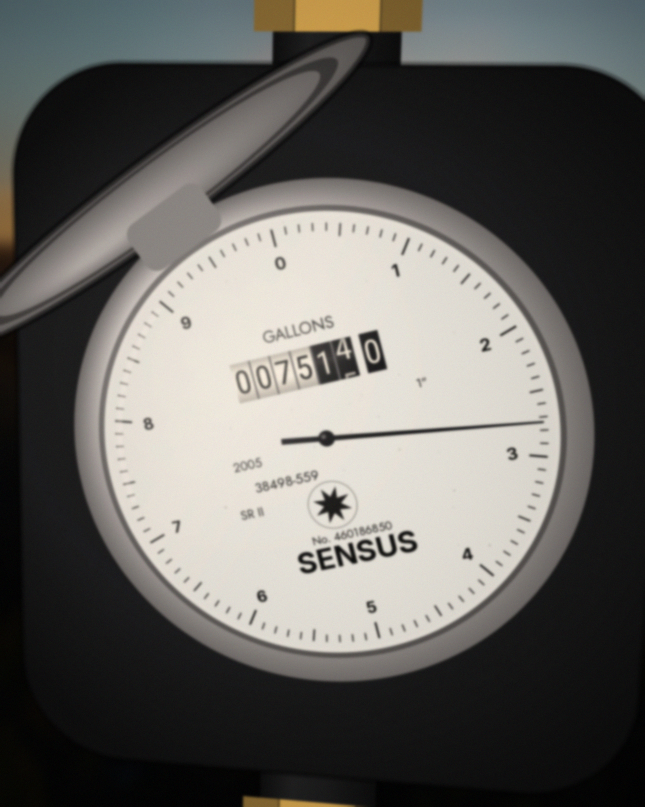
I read 75142.7; gal
